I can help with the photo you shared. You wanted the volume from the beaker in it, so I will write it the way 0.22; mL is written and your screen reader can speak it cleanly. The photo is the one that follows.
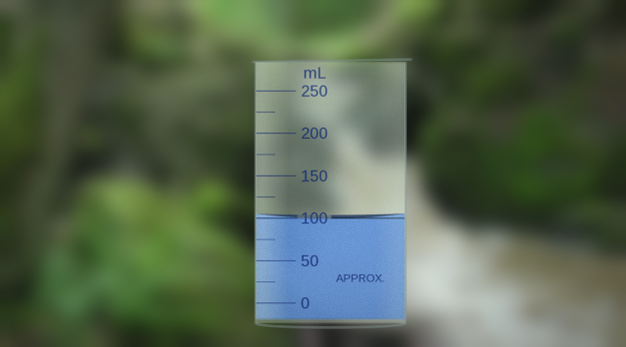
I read 100; mL
